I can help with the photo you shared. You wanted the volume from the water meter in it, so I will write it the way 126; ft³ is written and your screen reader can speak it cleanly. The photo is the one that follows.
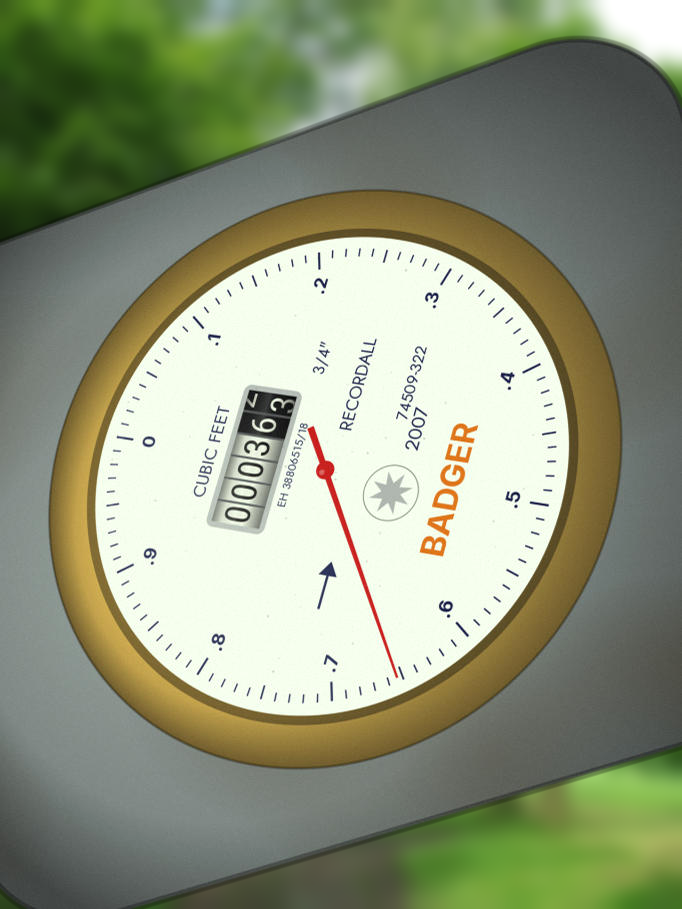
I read 362.65; ft³
